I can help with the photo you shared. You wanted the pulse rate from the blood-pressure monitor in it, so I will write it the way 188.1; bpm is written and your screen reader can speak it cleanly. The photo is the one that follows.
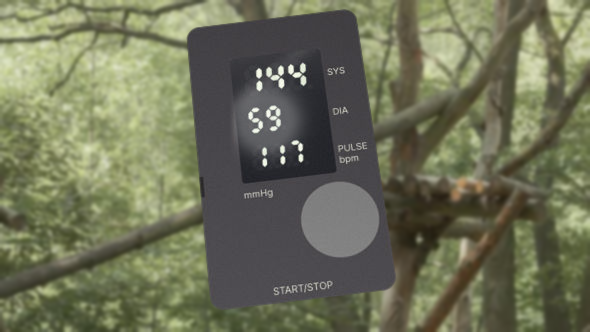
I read 117; bpm
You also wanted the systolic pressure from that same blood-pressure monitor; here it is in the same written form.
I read 144; mmHg
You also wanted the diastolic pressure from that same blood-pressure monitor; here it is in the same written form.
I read 59; mmHg
